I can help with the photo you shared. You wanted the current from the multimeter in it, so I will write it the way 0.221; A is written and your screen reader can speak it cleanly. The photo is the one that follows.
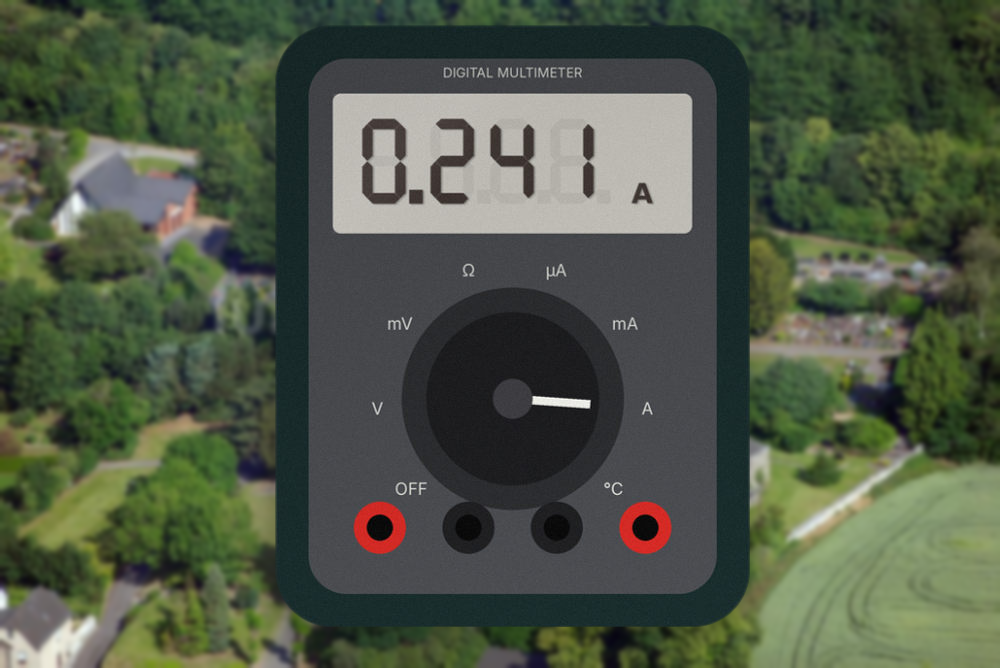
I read 0.241; A
